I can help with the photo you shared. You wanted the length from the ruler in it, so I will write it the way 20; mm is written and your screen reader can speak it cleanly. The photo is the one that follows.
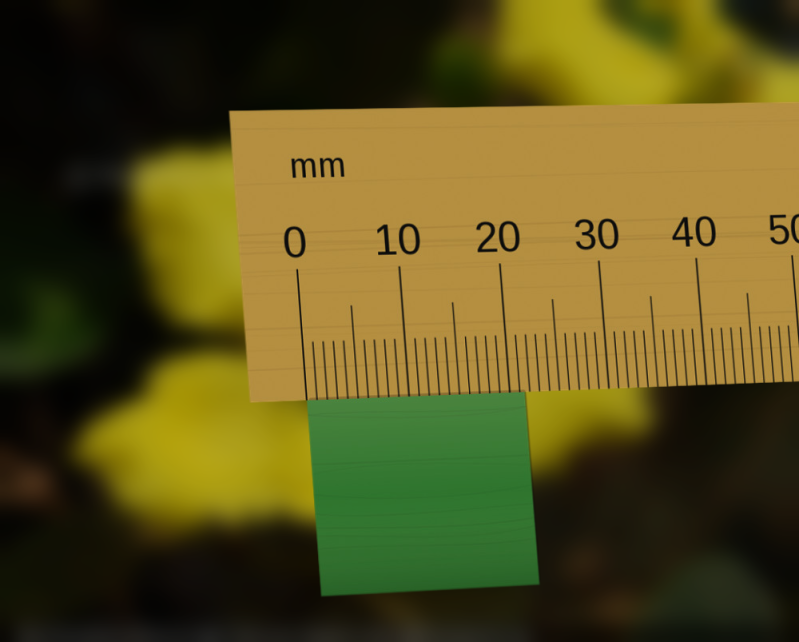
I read 21.5; mm
